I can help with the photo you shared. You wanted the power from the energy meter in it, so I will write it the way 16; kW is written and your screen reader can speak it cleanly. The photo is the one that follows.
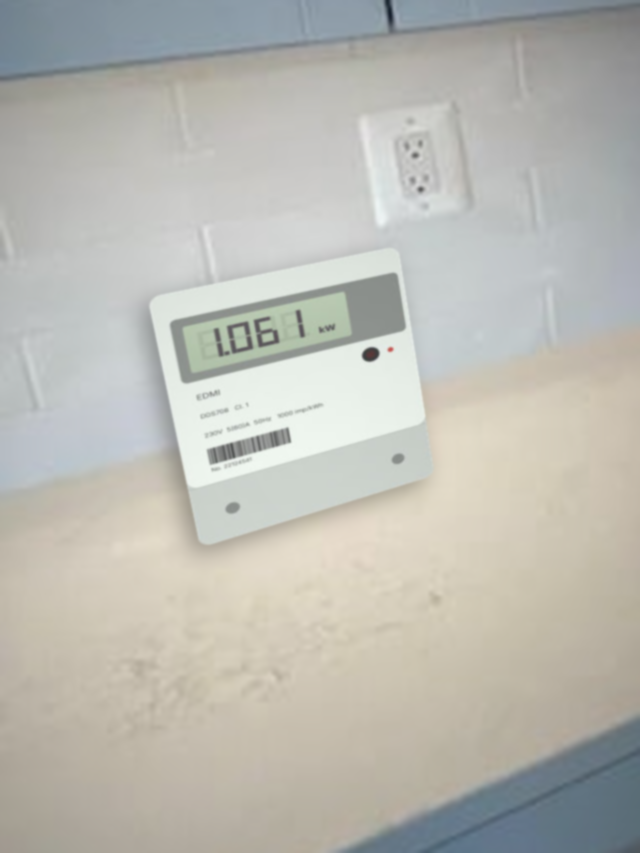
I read 1.061; kW
